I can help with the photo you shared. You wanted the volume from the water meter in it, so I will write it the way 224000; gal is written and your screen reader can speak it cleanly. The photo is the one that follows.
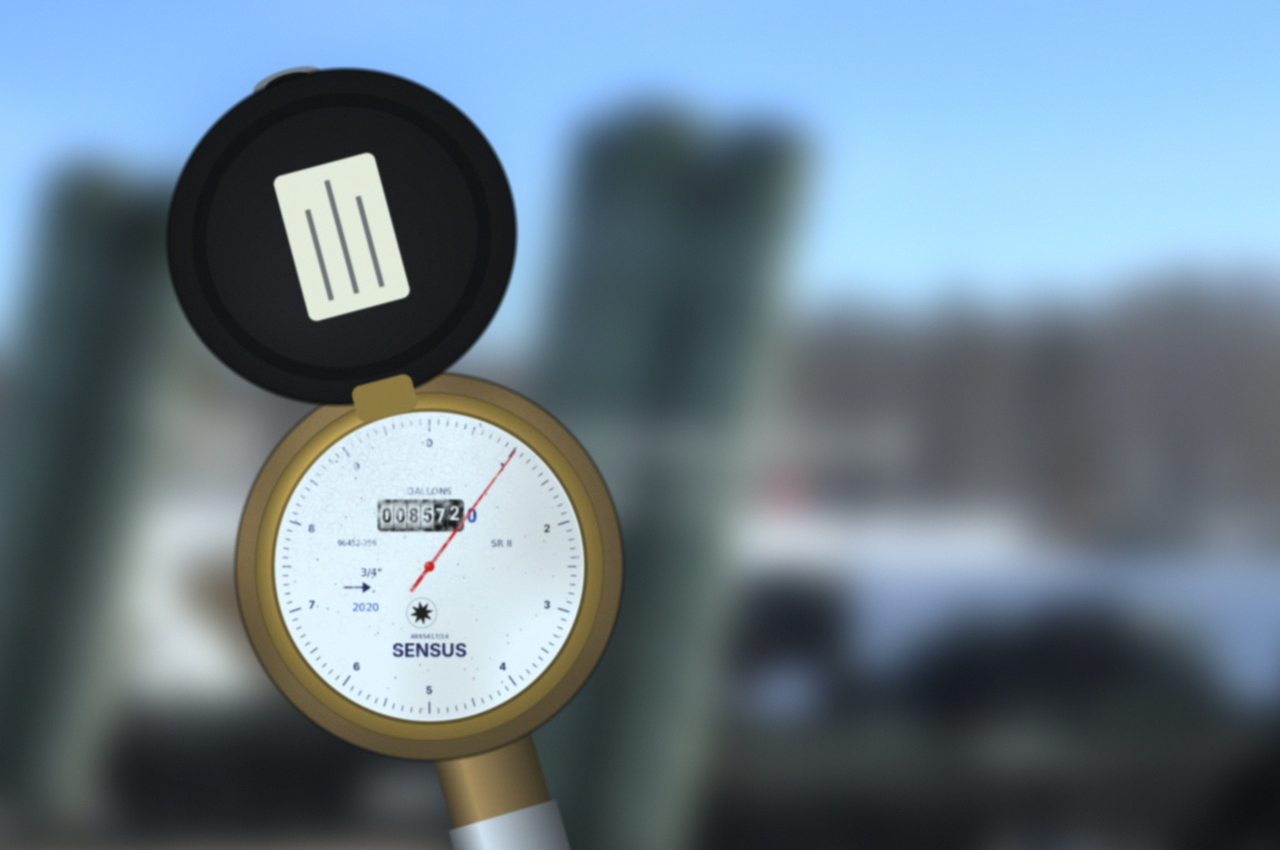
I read 85721.0; gal
